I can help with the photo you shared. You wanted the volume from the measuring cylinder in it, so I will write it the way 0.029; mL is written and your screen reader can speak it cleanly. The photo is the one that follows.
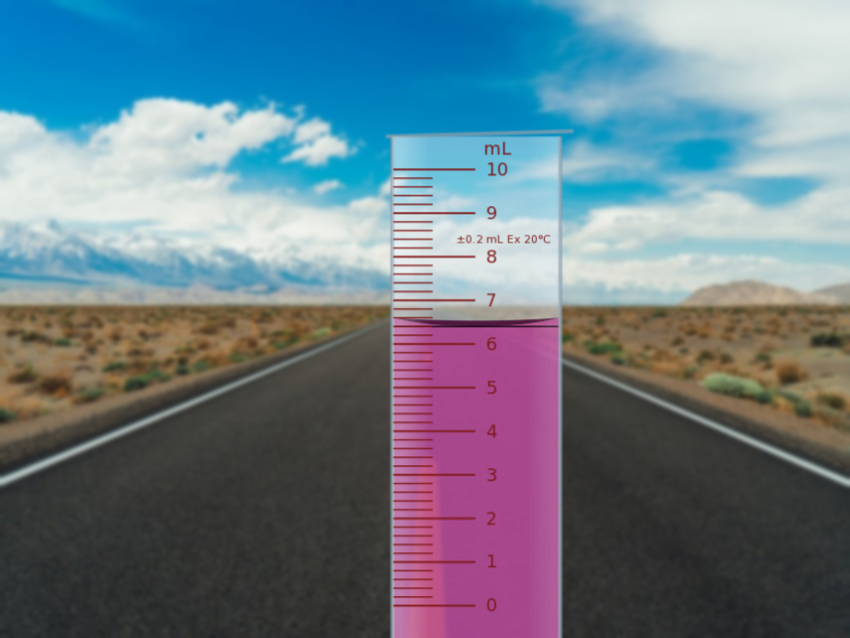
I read 6.4; mL
